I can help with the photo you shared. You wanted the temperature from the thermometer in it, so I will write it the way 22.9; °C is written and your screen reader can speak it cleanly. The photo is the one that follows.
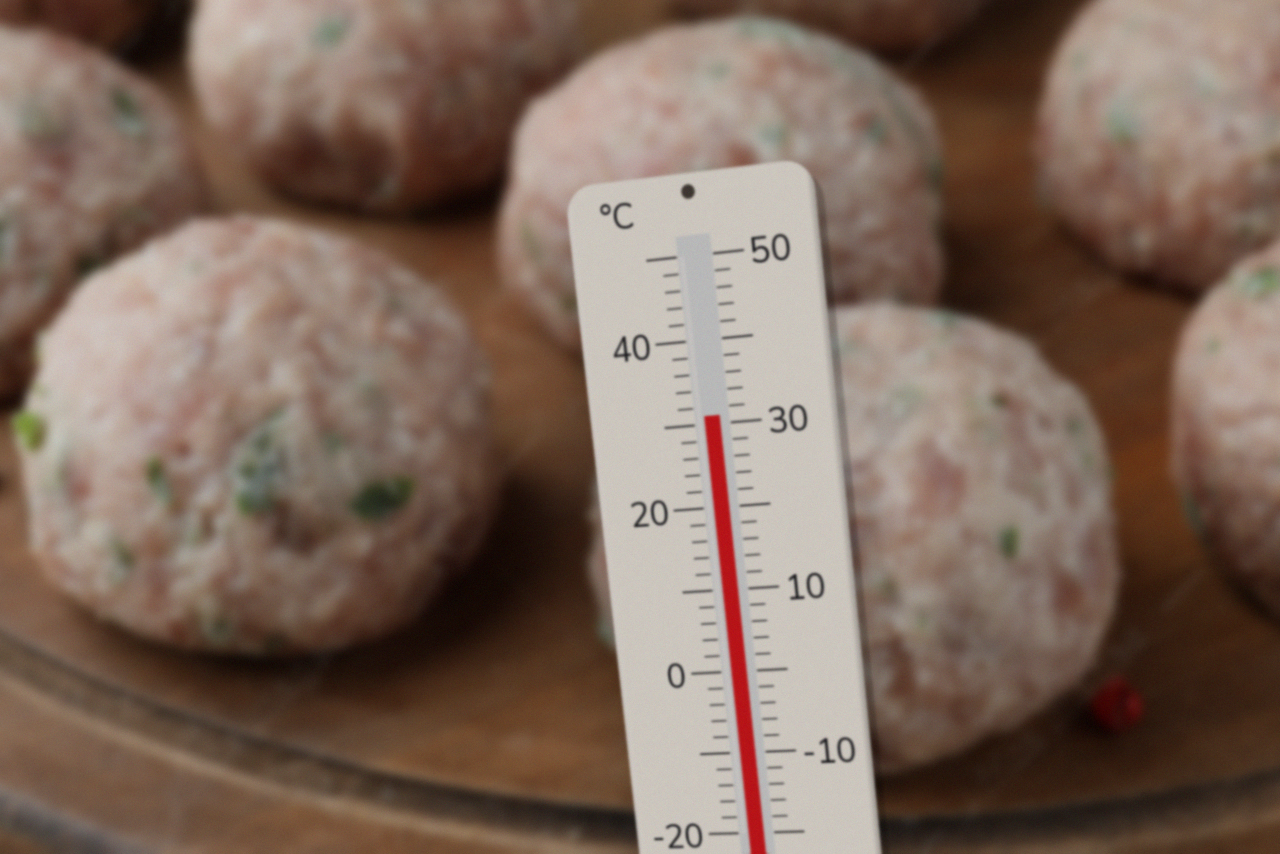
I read 31; °C
